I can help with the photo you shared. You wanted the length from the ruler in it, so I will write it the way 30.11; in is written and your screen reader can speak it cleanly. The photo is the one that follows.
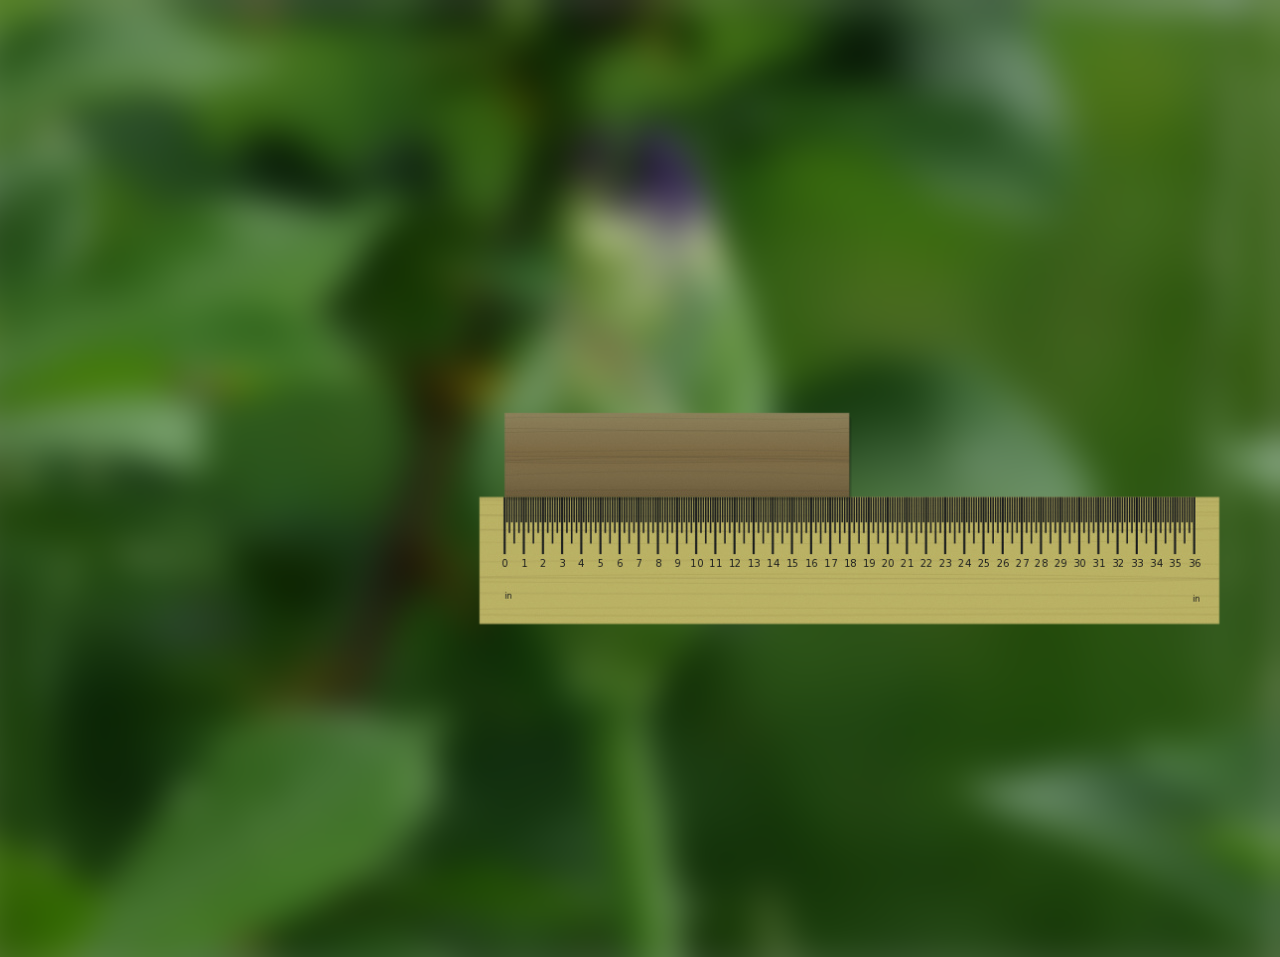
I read 18; in
